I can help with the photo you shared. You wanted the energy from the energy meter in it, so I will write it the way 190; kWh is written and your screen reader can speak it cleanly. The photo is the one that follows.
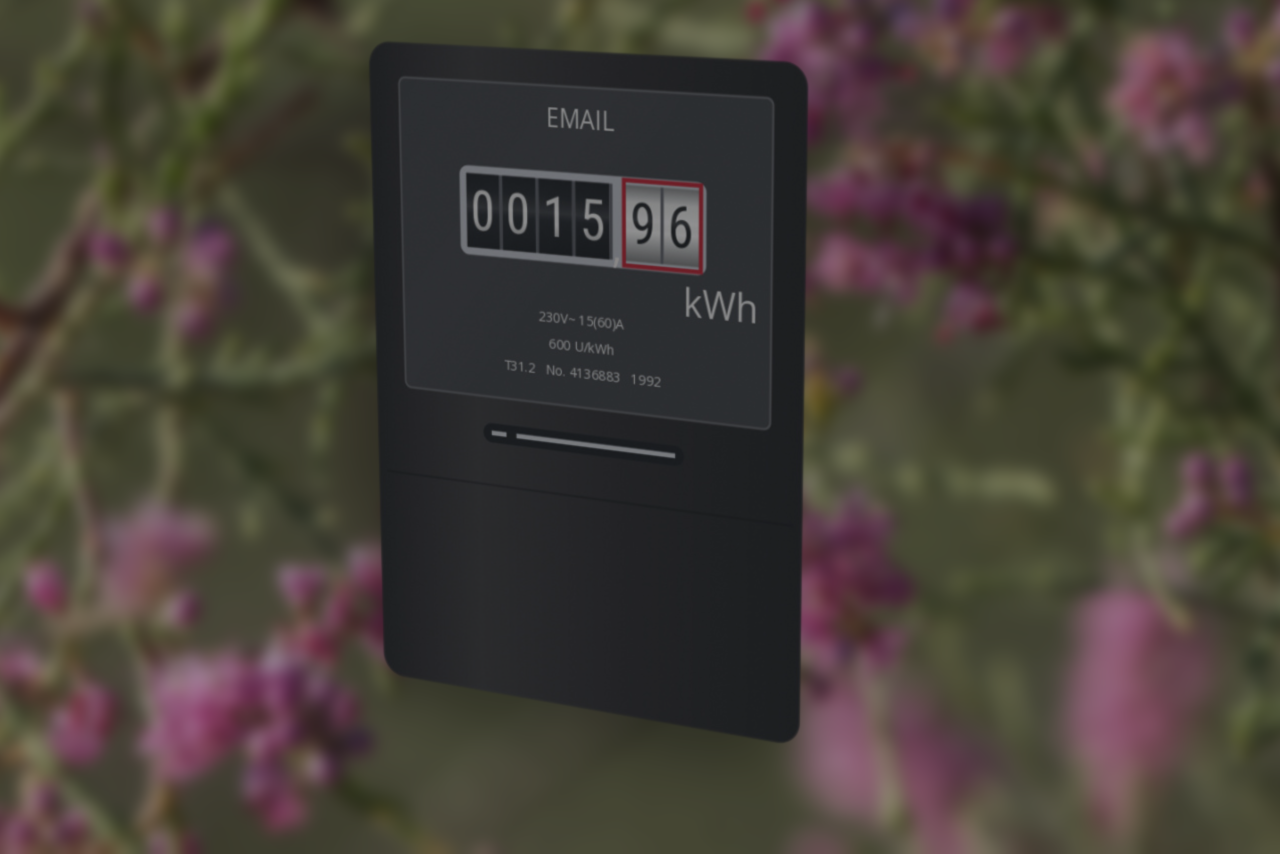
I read 15.96; kWh
